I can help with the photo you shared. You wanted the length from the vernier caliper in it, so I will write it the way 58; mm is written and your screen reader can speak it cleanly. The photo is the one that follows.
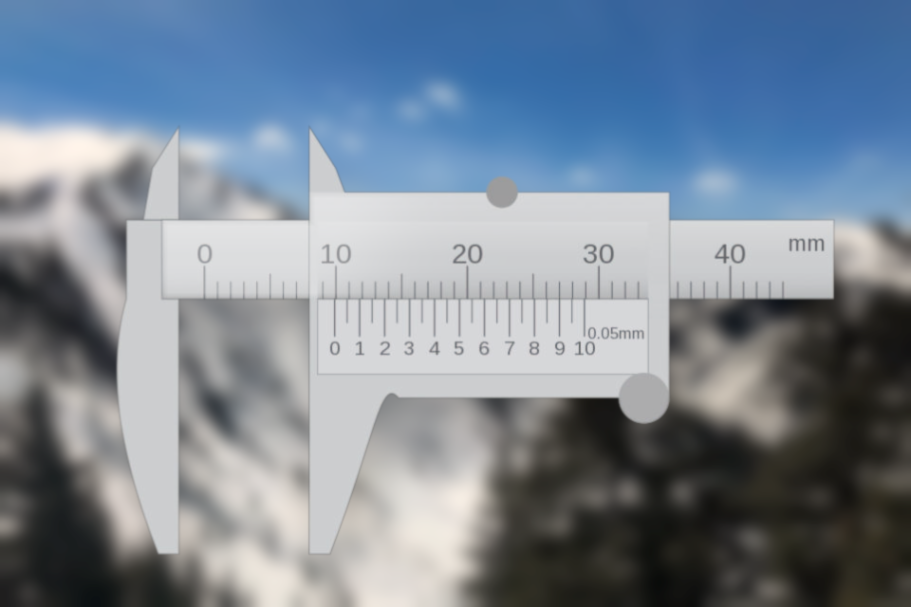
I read 9.9; mm
